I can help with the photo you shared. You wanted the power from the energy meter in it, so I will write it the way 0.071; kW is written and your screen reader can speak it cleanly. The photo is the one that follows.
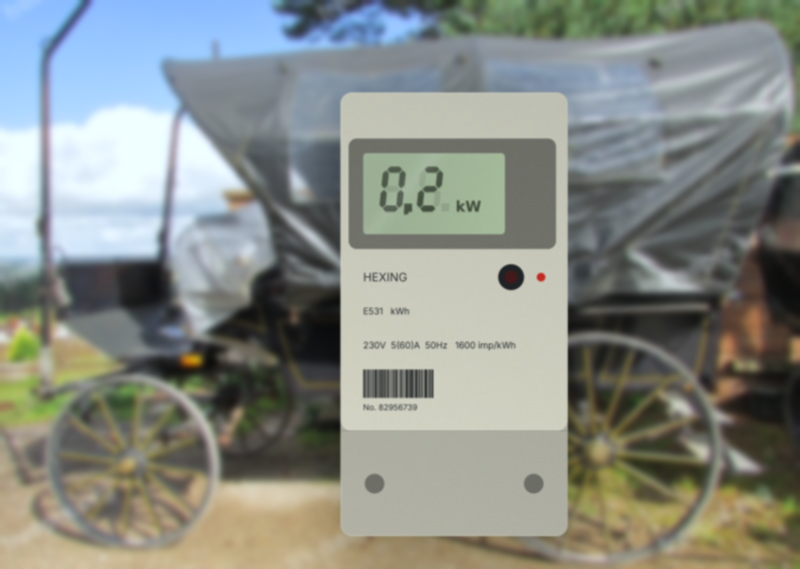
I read 0.2; kW
